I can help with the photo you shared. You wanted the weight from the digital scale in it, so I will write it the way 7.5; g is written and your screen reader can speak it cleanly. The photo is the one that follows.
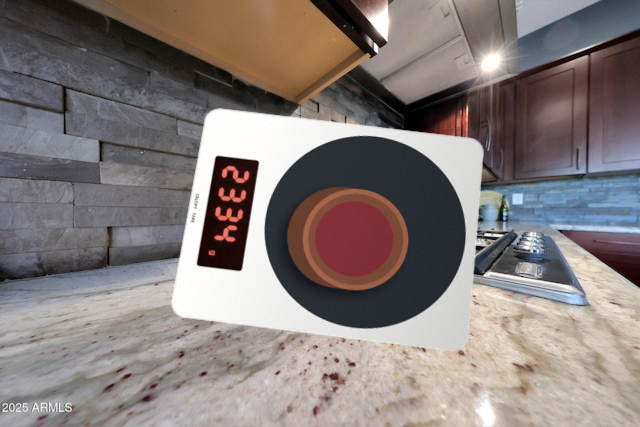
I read 2334; g
